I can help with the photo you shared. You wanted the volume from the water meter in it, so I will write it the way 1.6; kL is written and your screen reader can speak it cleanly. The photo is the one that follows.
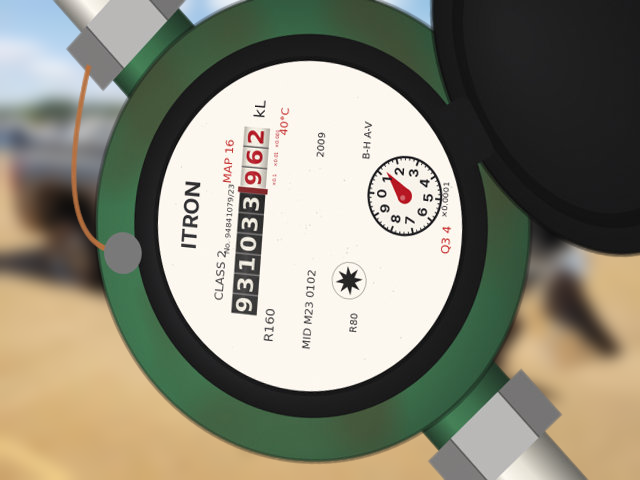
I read 931033.9621; kL
